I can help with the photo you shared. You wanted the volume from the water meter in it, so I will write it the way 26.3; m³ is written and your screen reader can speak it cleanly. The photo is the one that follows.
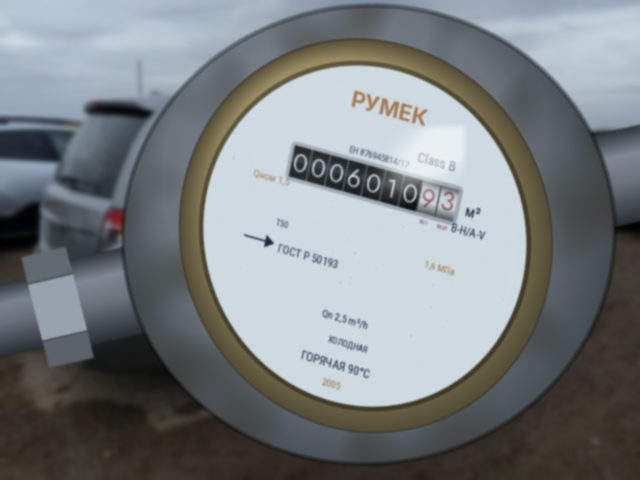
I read 6010.93; m³
